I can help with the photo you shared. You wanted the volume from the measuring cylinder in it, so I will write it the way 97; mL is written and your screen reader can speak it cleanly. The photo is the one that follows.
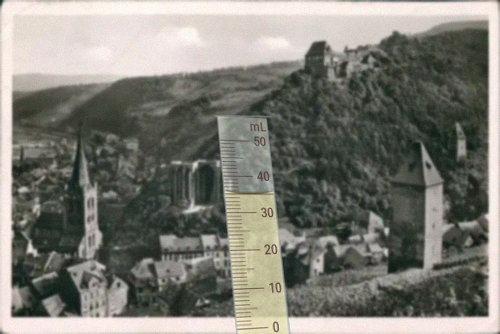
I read 35; mL
